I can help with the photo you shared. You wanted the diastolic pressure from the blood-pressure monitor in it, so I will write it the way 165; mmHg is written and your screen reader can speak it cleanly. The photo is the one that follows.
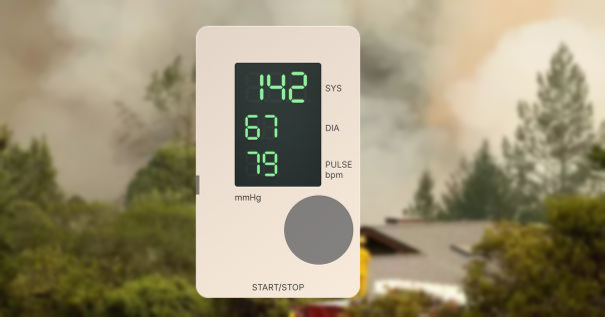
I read 67; mmHg
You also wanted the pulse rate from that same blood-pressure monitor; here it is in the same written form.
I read 79; bpm
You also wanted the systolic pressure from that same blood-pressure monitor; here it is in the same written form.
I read 142; mmHg
